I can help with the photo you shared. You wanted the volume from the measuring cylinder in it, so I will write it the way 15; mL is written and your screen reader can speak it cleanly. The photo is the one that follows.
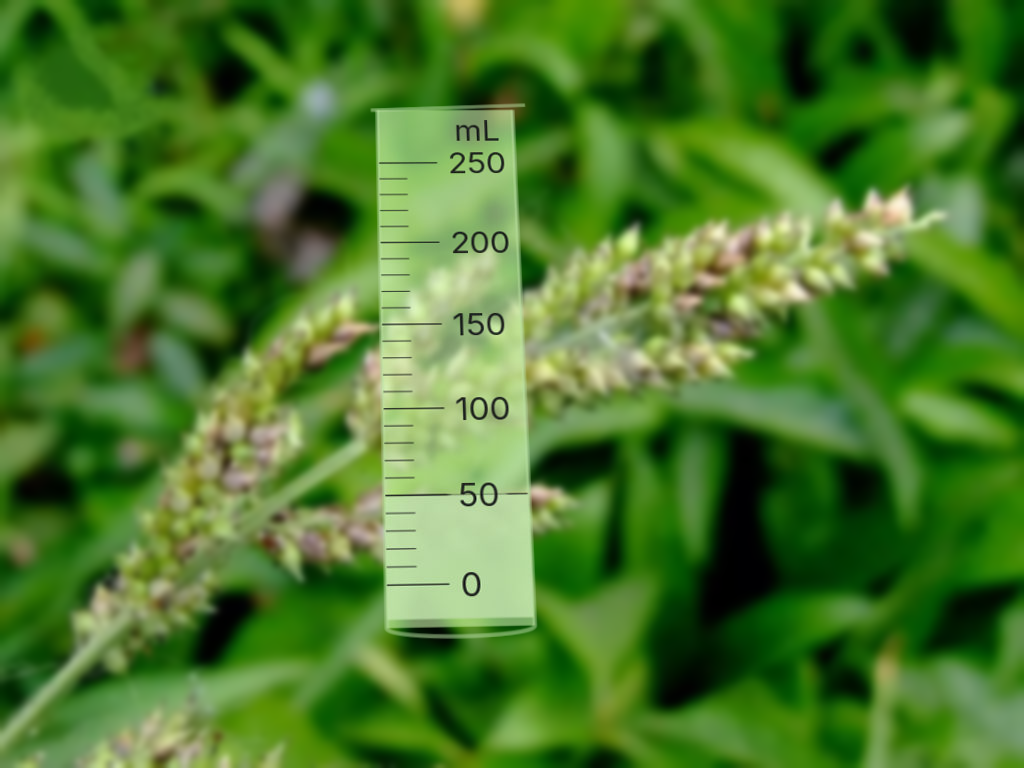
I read 50; mL
